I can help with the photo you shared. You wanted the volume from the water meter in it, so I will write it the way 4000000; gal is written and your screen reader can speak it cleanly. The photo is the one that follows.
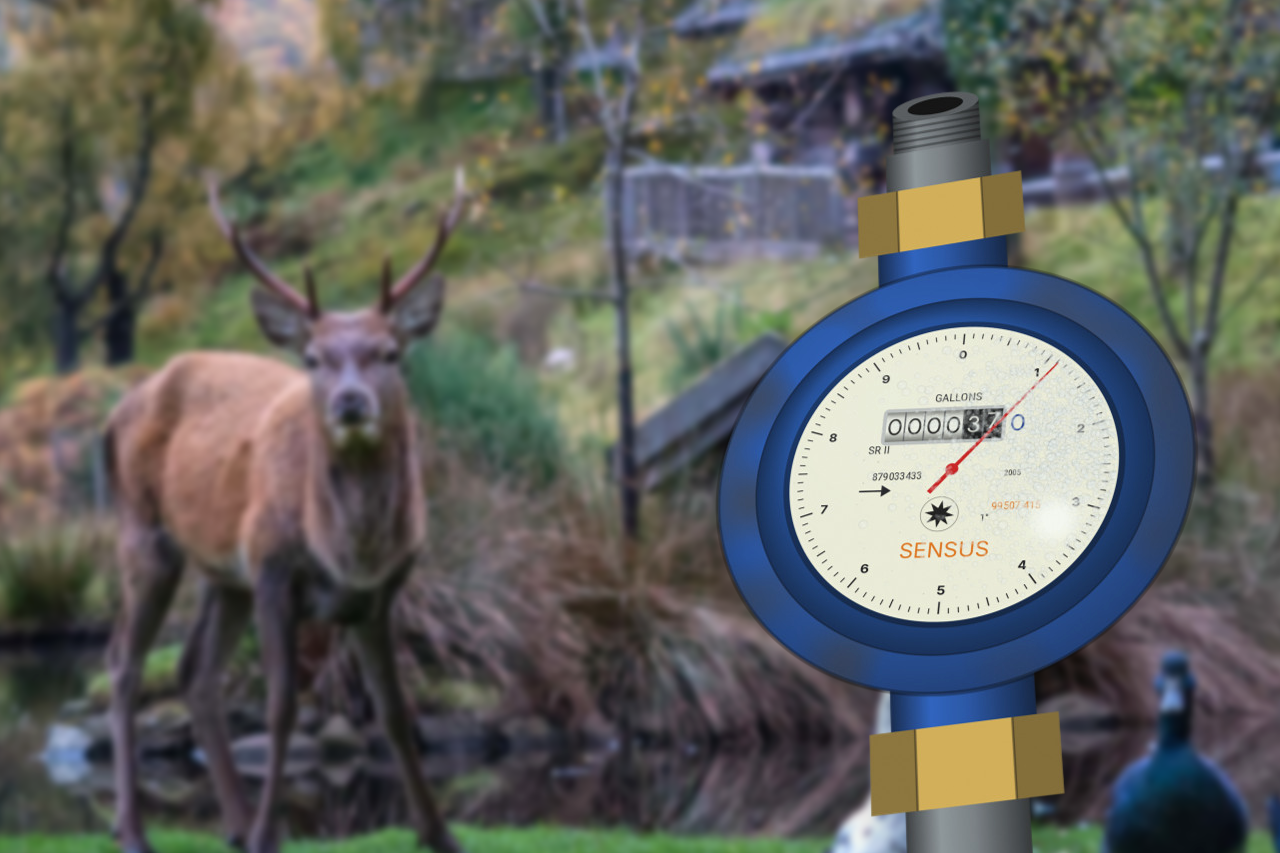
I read 371.1; gal
